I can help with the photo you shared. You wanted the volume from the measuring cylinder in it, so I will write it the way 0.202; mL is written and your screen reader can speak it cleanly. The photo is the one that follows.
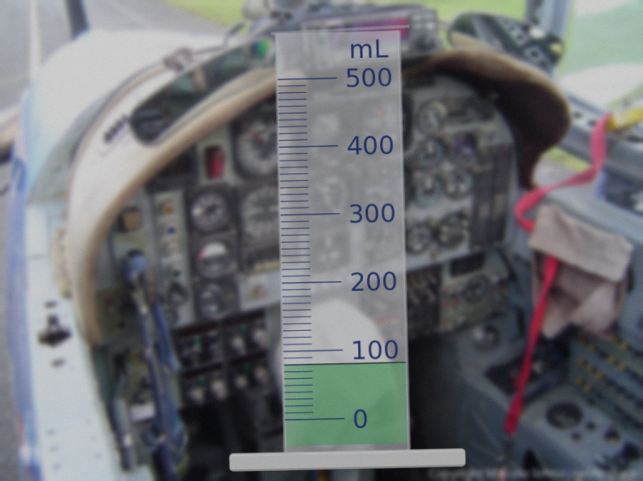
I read 80; mL
